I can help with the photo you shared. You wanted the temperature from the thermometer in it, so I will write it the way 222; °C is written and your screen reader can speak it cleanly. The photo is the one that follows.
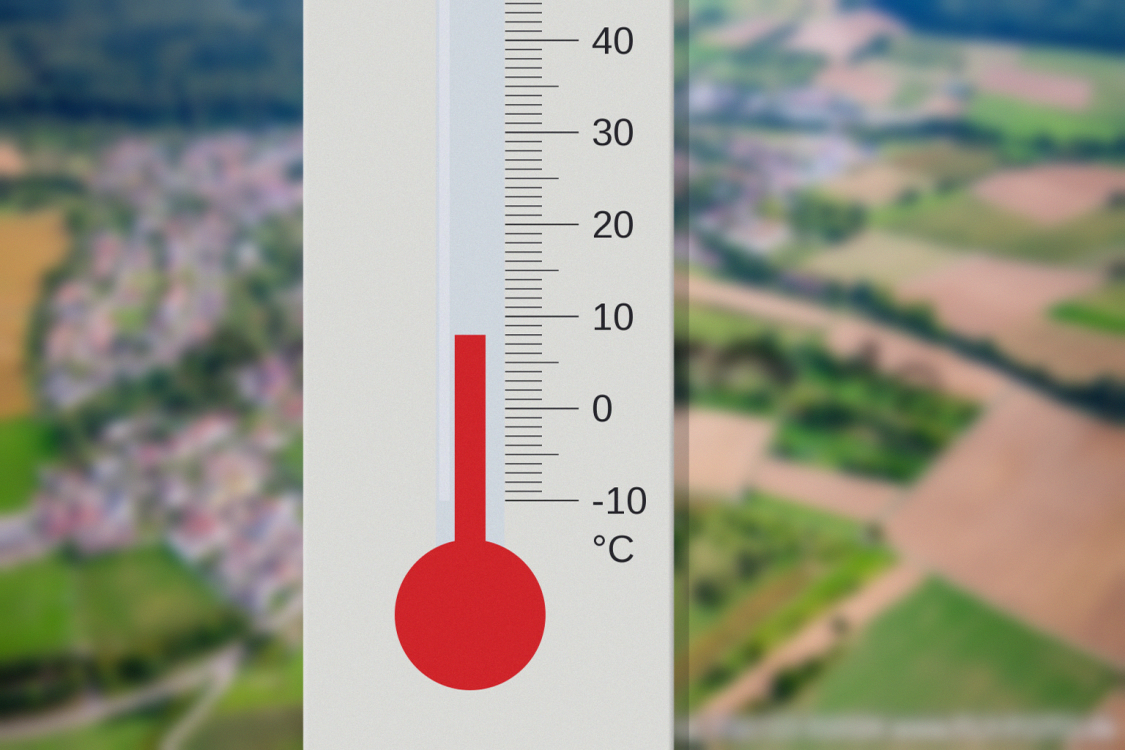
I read 8; °C
